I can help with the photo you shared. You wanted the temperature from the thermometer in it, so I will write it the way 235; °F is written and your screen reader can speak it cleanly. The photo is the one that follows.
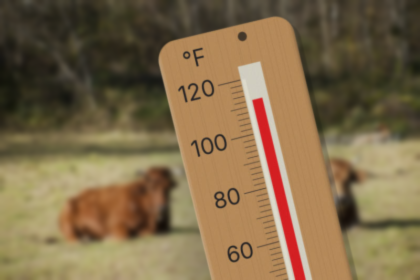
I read 112; °F
